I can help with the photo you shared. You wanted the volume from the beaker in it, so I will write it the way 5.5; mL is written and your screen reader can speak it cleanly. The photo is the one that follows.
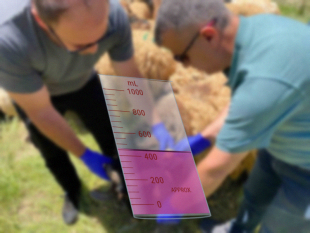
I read 450; mL
